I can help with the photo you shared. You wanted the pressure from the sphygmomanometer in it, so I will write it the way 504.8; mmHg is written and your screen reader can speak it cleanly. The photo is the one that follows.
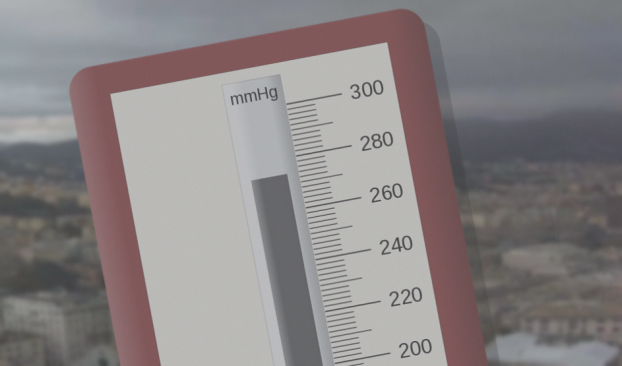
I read 274; mmHg
